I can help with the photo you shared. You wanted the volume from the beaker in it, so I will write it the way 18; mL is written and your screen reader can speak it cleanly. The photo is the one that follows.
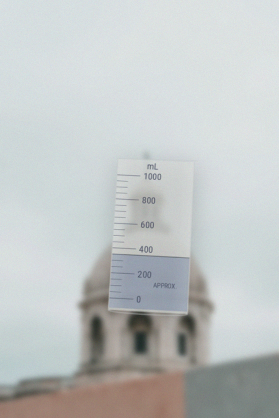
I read 350; mL
